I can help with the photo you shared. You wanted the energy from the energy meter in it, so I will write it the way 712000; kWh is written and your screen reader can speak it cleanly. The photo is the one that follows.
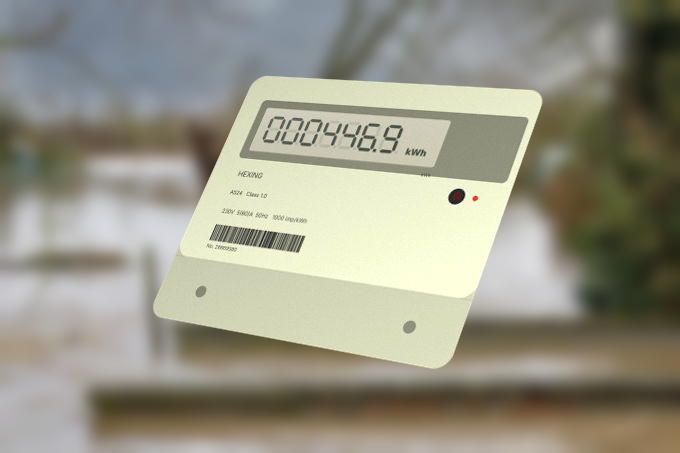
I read 446.9; kWh
